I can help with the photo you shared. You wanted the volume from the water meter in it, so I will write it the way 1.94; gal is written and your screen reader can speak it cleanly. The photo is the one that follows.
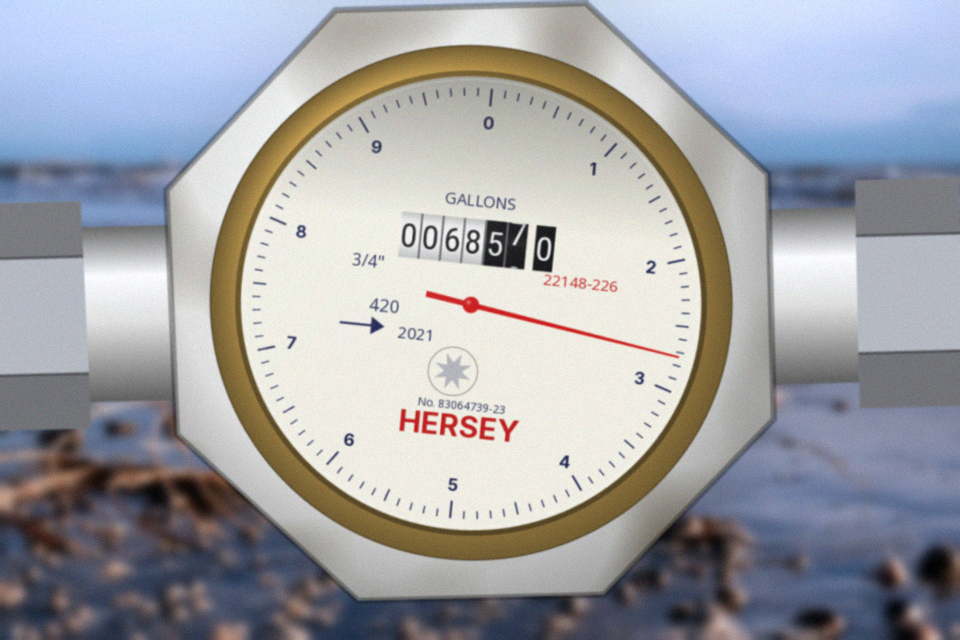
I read 68572.7; gal
